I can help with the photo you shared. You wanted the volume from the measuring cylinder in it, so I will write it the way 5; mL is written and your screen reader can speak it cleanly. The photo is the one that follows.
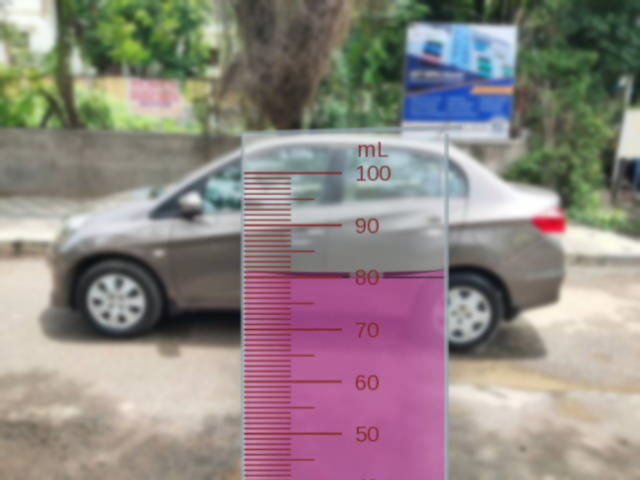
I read 80; mL
